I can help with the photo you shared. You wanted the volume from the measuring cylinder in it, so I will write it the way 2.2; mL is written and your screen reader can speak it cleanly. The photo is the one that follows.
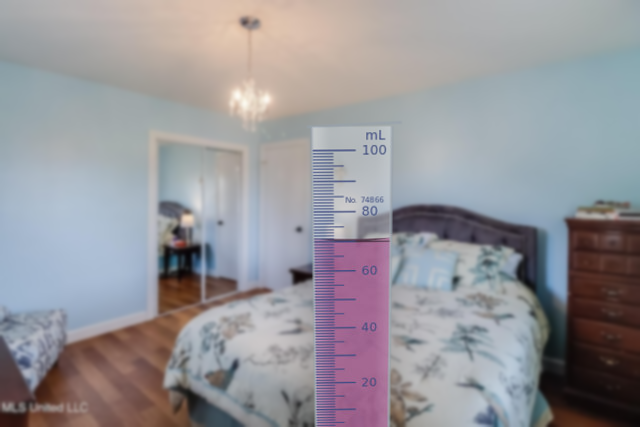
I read 70; mL
